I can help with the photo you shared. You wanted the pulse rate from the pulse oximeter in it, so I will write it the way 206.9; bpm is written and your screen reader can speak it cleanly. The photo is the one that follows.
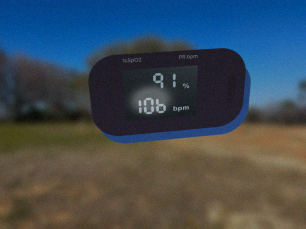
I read 106; bpm
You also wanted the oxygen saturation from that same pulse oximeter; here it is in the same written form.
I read 91; %
